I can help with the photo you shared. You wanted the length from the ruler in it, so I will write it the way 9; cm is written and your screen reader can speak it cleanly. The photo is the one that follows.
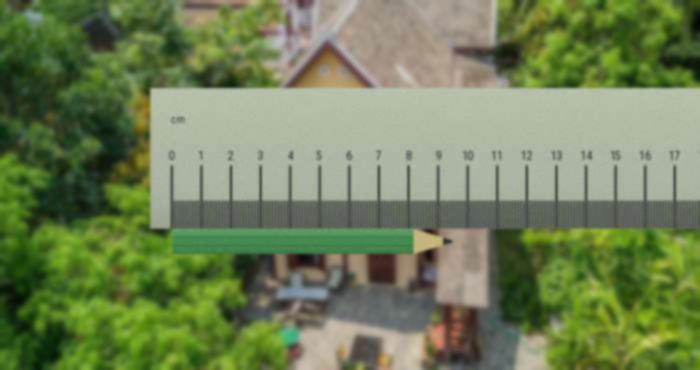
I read 9.5; cm
